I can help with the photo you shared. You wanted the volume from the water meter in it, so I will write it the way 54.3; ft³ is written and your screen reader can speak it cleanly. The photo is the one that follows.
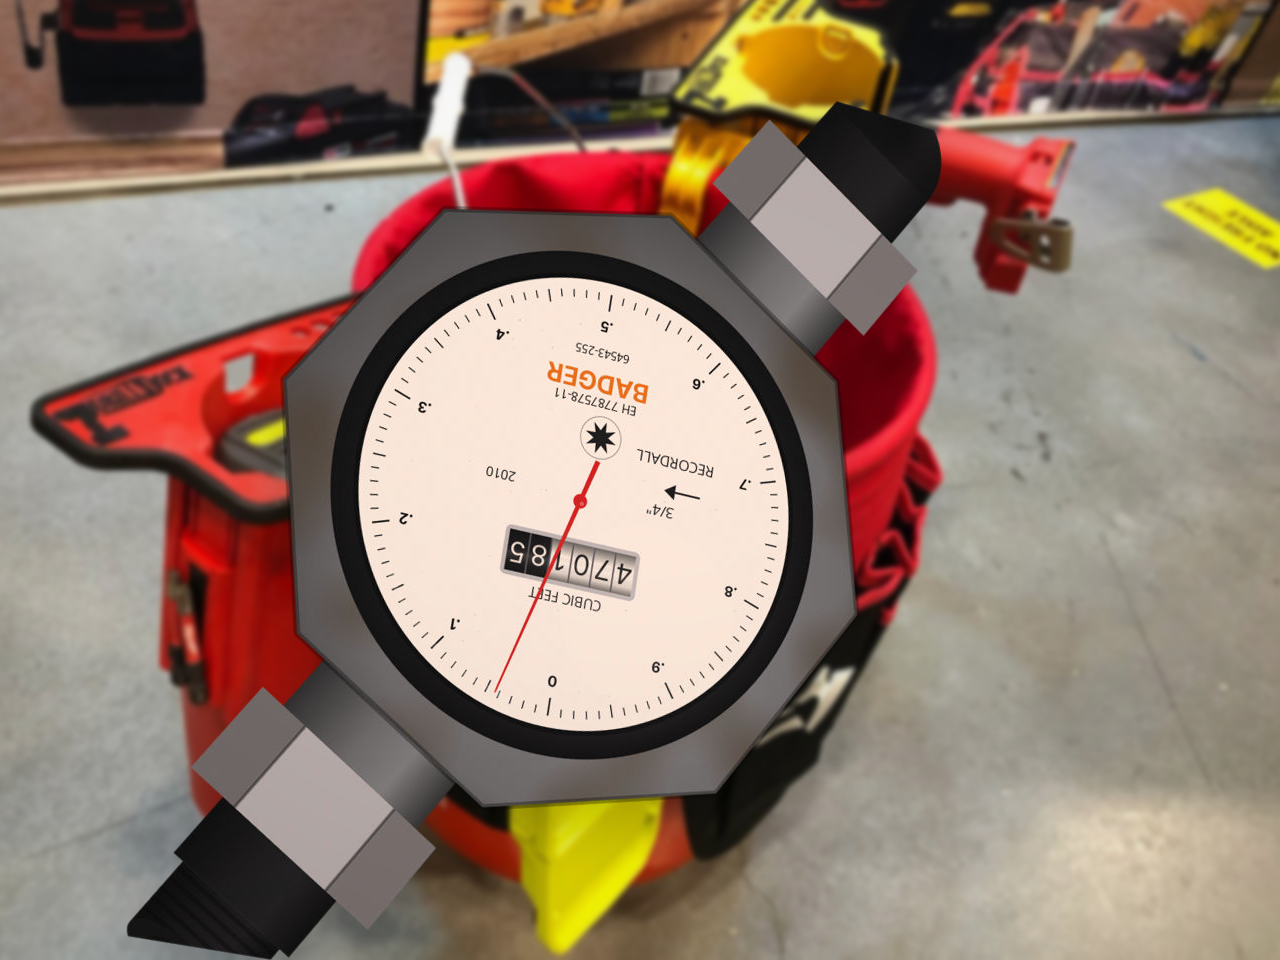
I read 470185.04; ft³
